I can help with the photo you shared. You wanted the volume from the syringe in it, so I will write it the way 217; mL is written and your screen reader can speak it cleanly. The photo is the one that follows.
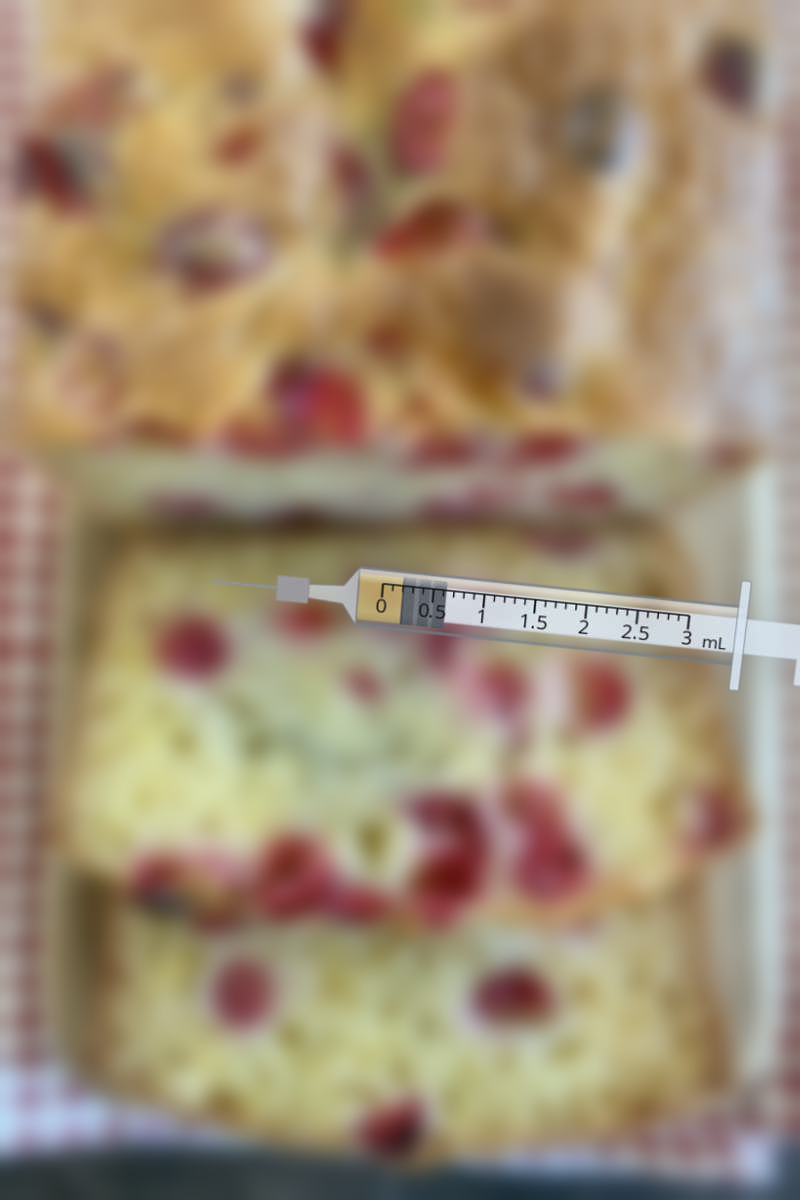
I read 0.2; mL
